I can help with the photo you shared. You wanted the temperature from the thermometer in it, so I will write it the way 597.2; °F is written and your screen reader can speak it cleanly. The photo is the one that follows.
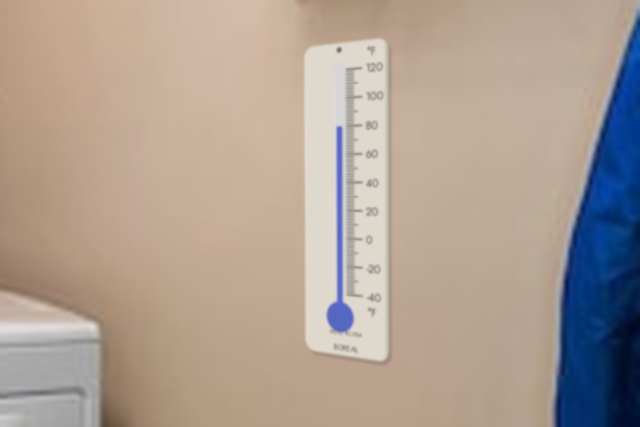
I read 80; °F
